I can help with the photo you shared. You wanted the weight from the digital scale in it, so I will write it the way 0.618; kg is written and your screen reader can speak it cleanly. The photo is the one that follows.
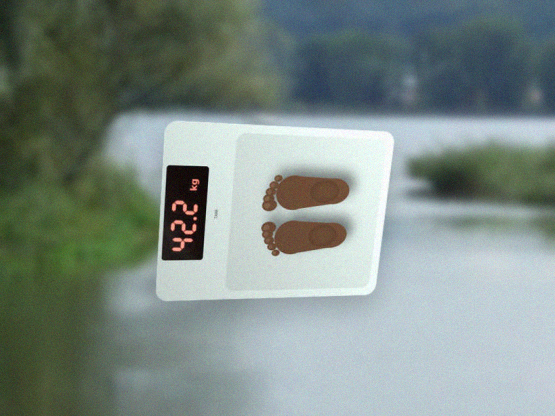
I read 42.2; kg
